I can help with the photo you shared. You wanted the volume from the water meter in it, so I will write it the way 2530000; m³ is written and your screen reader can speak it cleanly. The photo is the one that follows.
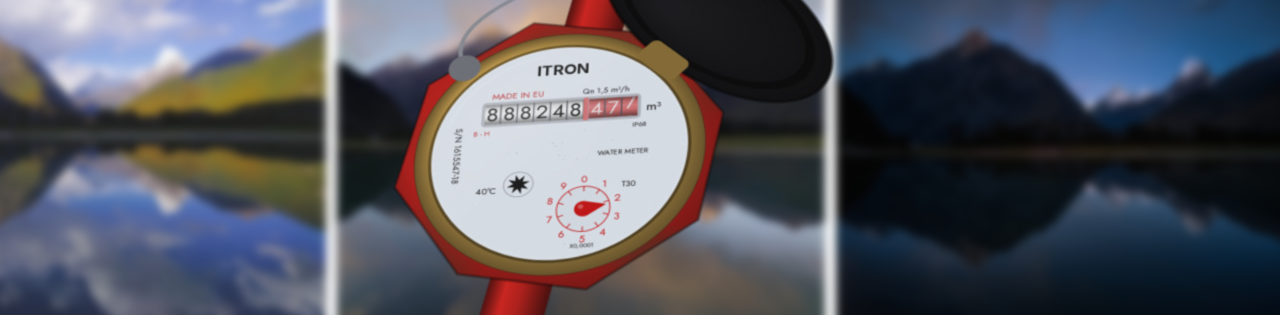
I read 888248.4772; m³
